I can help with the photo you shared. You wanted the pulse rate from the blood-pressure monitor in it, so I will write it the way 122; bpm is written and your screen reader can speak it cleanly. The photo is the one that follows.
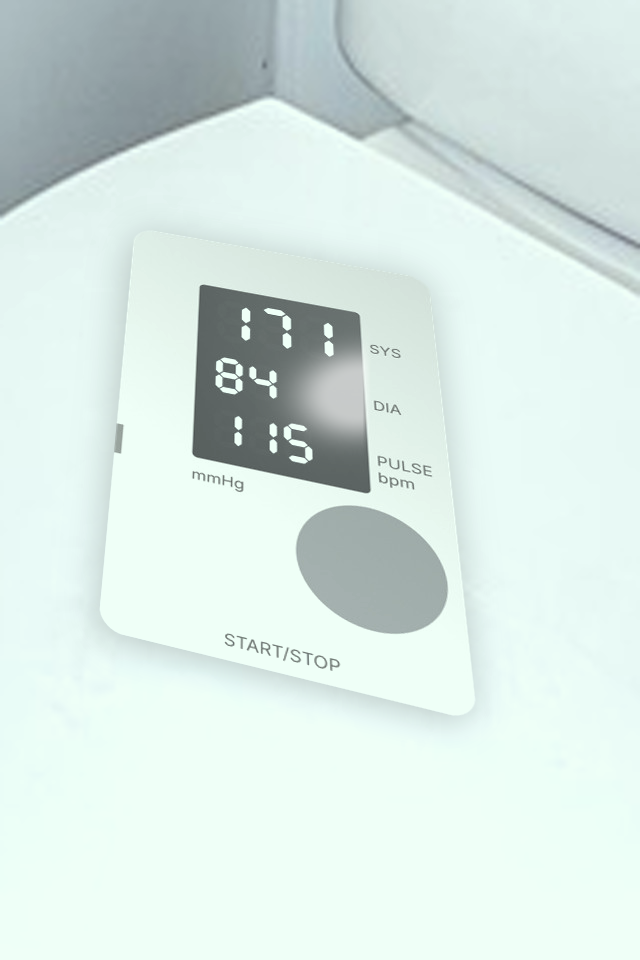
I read 115; bpm
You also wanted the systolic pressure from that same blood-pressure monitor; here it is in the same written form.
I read 171; mmHg
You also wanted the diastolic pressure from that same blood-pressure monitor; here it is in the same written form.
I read 84; mmHg
